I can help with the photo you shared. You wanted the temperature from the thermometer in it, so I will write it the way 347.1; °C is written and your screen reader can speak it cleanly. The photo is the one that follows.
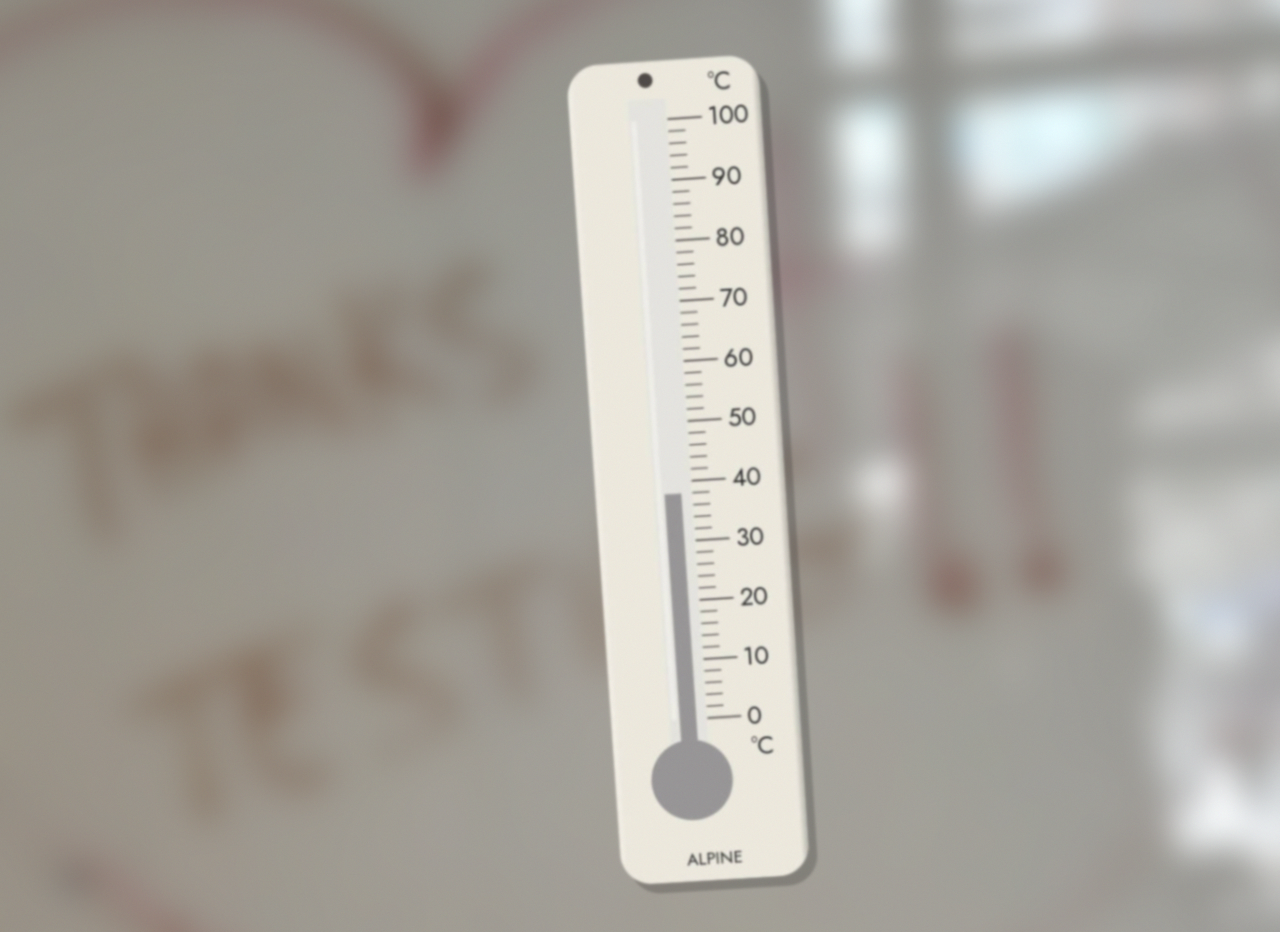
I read 38; °C
